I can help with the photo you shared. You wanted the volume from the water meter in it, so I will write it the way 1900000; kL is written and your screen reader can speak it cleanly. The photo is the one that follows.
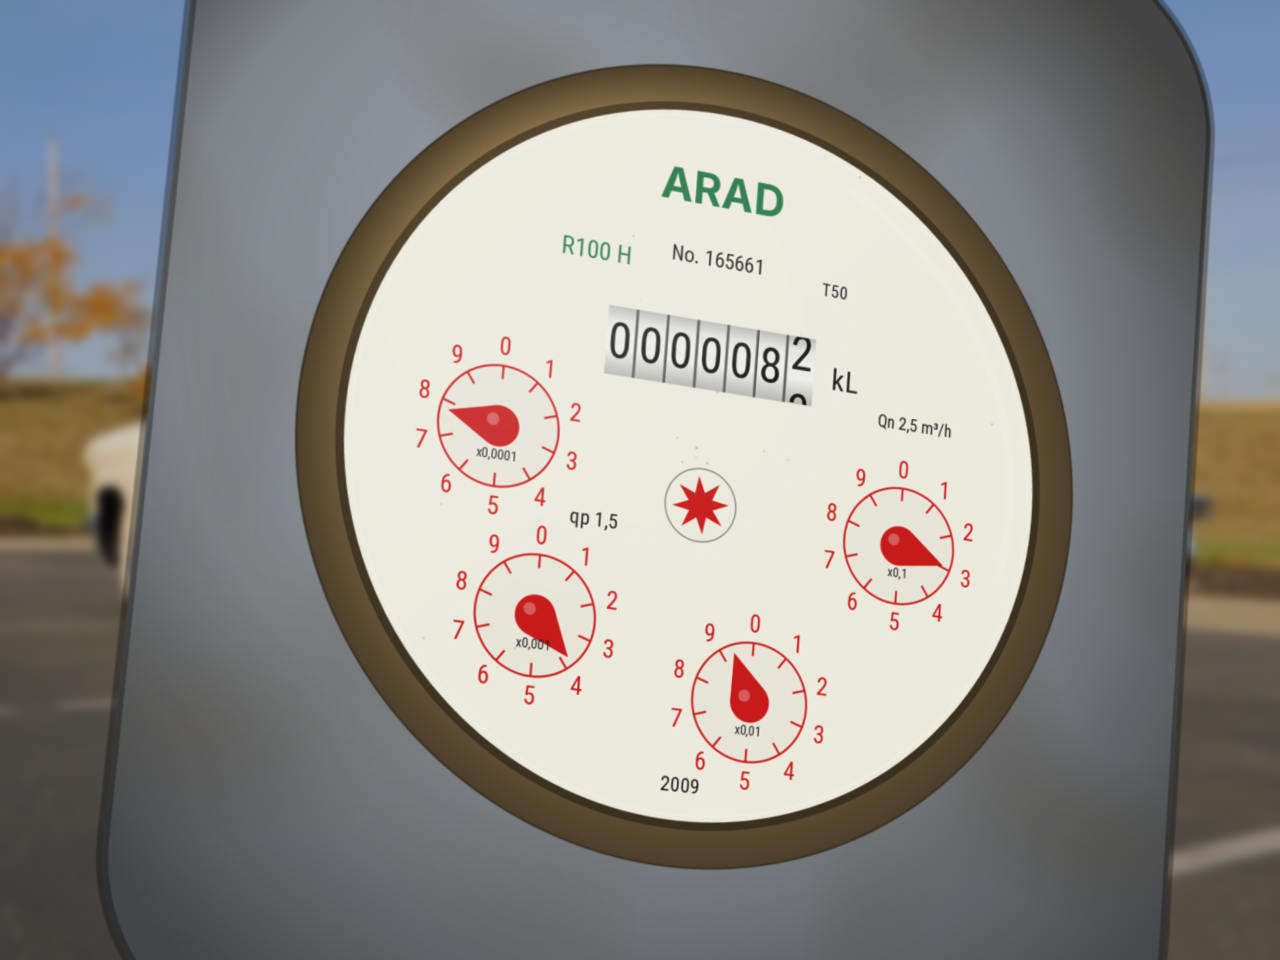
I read 82.2937; kL
